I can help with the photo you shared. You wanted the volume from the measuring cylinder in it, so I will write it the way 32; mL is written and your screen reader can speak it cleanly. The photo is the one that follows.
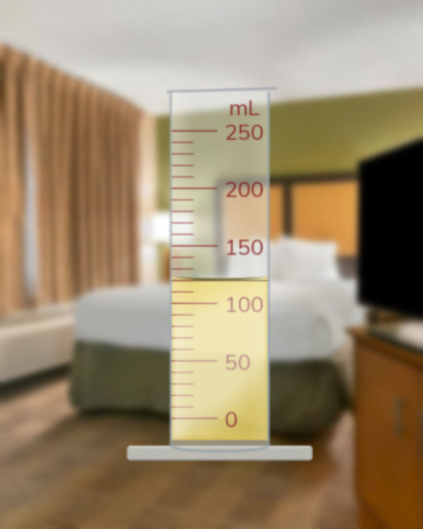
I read 120; mL
